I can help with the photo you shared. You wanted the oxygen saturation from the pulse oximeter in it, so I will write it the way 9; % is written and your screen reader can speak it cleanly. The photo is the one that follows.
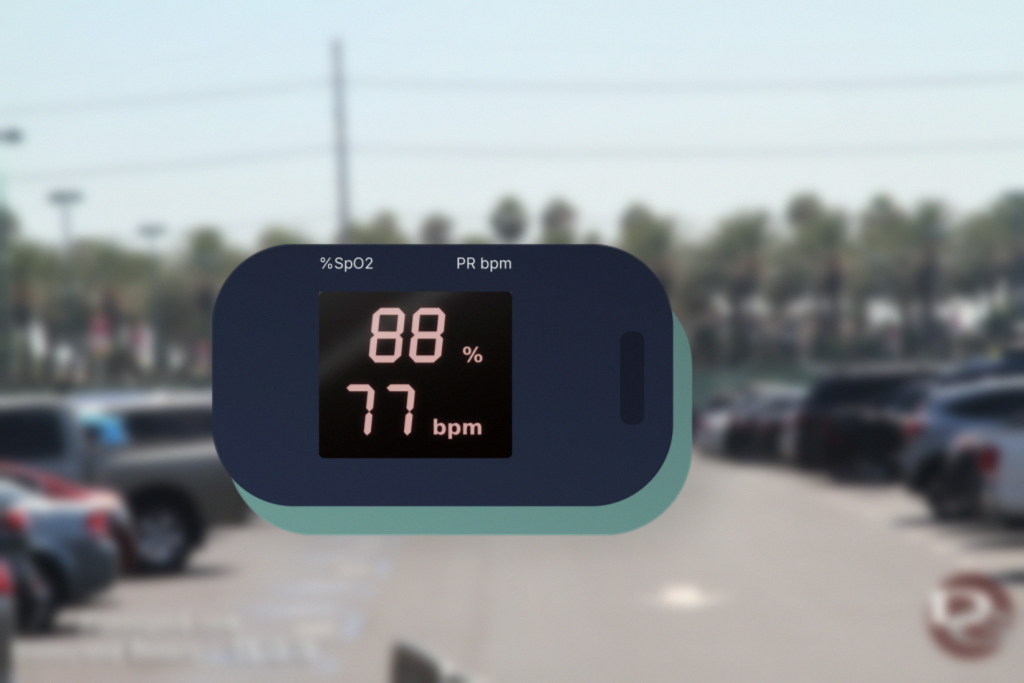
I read 88; %
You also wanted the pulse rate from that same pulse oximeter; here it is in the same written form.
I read 77; bpm
